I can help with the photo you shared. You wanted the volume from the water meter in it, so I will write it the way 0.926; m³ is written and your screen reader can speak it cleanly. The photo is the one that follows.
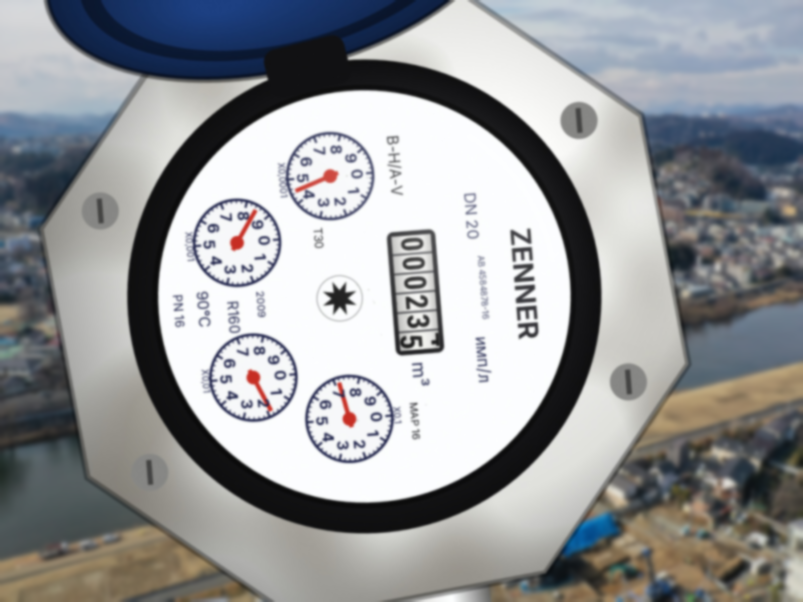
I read 234.7184; m³
